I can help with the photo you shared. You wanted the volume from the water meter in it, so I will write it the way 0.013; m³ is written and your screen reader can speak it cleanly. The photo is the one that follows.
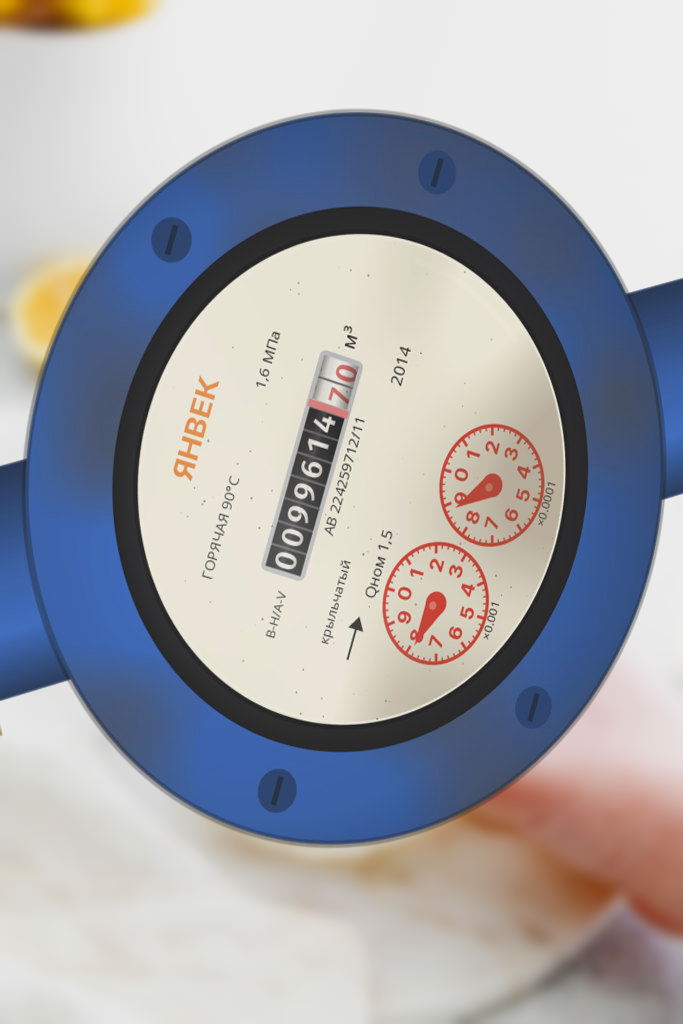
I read 99614.6978; m³
